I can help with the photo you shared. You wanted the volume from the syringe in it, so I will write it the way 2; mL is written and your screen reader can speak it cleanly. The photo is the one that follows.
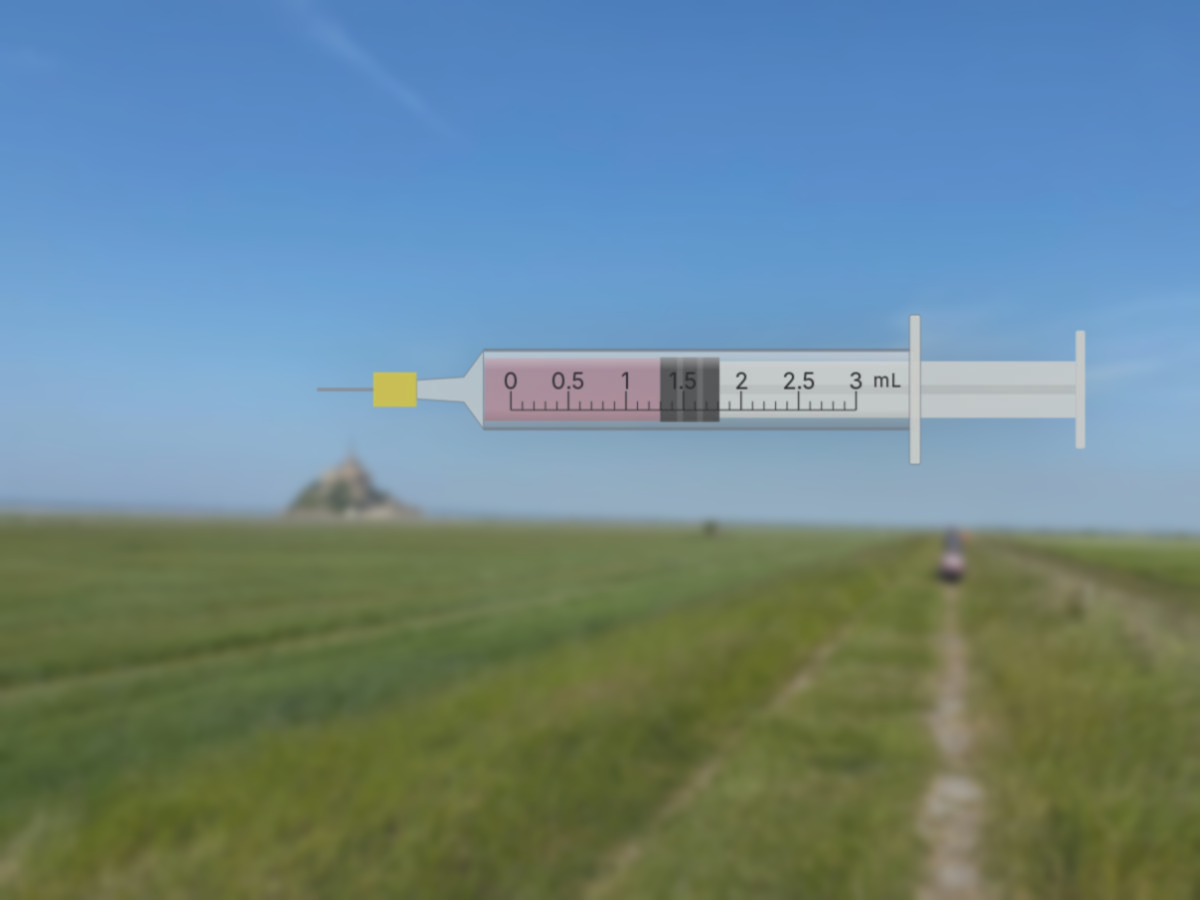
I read 1.3; mL
